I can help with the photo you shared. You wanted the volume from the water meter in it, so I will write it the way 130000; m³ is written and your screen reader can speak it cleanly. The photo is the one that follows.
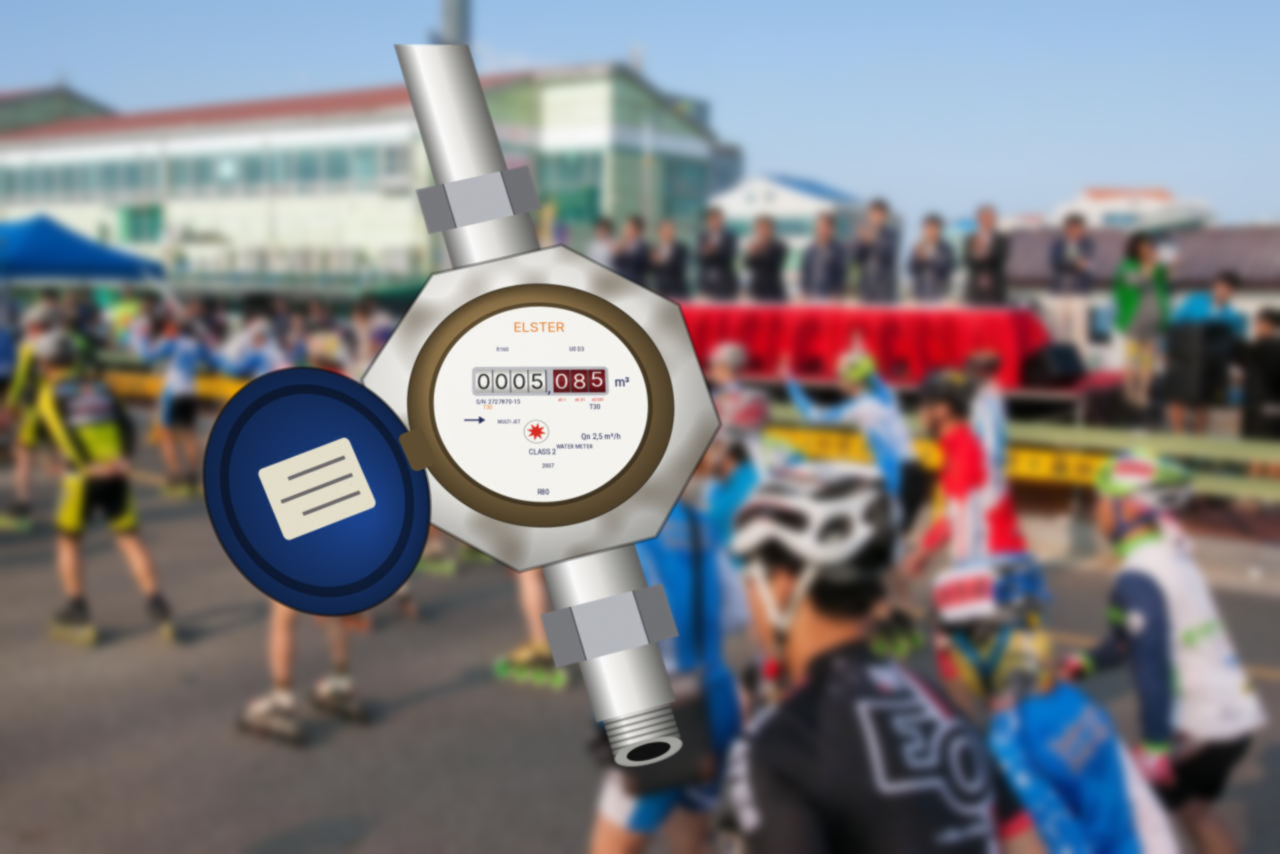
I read 5.085; m³
